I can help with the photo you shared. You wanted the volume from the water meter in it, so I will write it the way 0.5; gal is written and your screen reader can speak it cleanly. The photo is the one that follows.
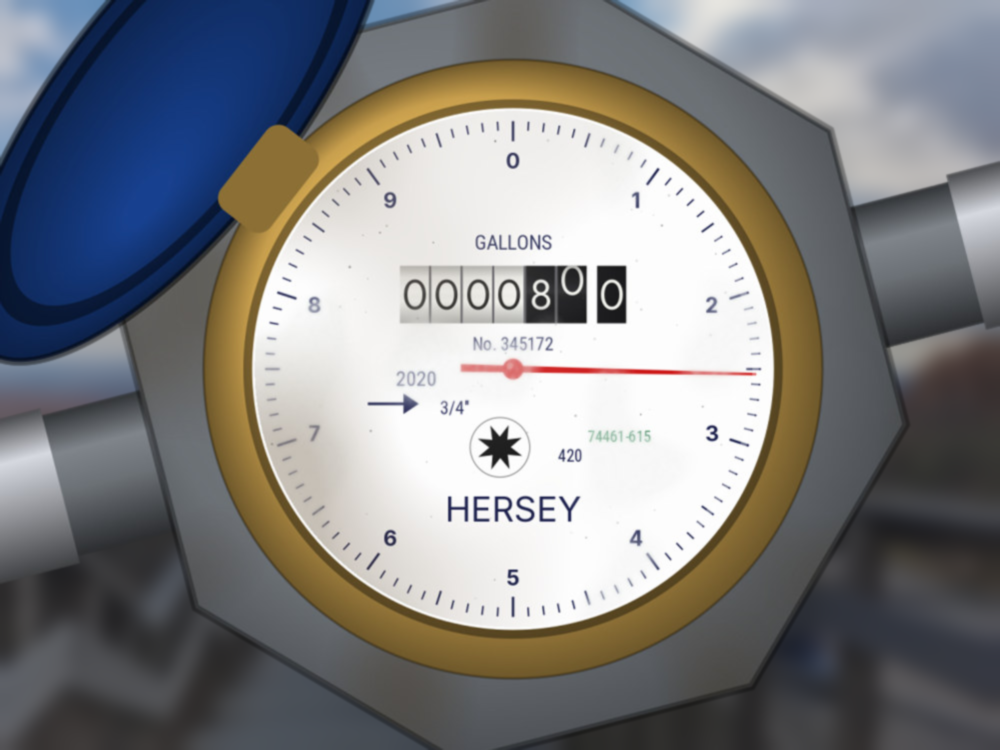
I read 802.5; gal
